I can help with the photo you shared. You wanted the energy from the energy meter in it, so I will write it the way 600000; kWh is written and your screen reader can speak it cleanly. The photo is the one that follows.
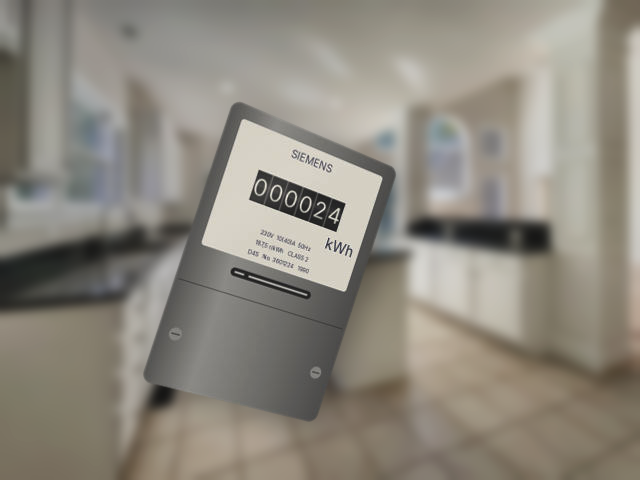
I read 24; kWh
